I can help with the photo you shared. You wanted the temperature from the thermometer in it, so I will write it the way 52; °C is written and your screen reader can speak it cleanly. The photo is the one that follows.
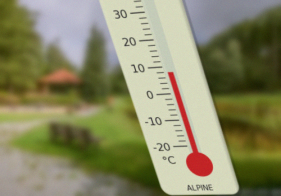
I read 8; °C
